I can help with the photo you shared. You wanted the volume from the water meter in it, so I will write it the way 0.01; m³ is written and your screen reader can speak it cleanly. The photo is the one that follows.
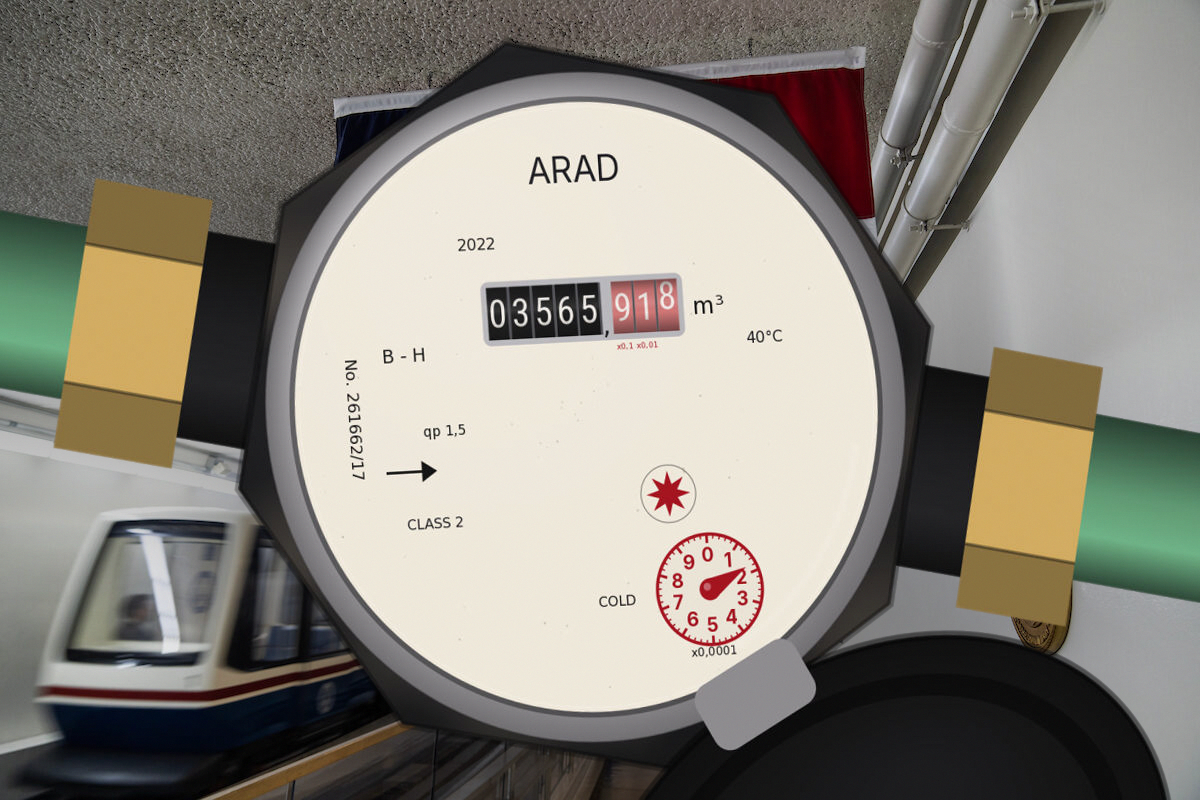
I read 3565.9181; m³
